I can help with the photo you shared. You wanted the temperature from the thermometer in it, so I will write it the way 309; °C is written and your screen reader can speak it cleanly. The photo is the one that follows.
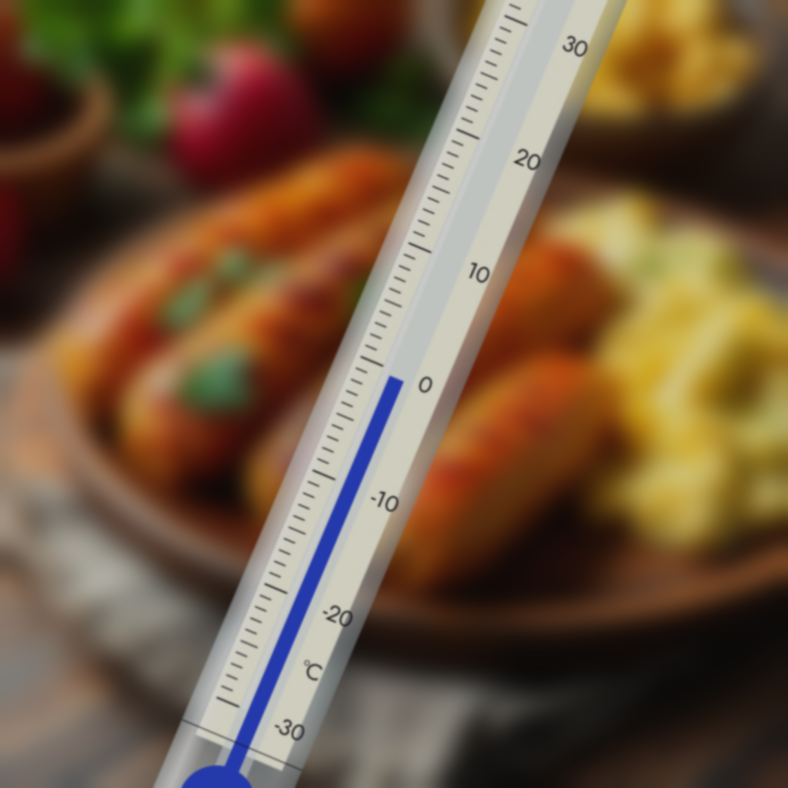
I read -0.5; °C
